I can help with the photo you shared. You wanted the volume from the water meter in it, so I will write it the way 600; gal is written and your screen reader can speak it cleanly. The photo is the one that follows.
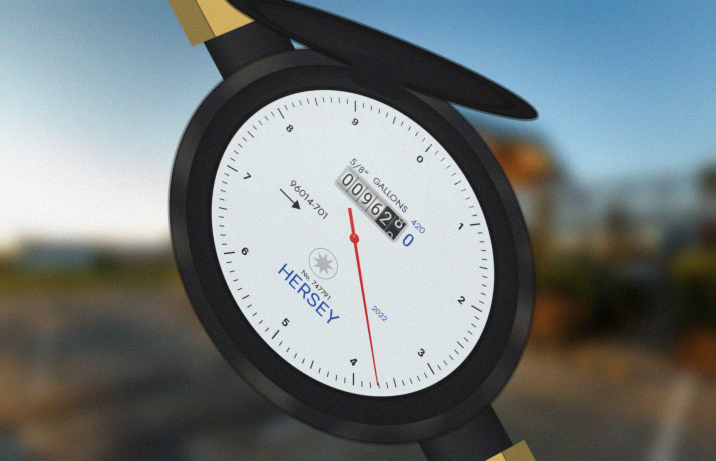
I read 96283.7; gal
